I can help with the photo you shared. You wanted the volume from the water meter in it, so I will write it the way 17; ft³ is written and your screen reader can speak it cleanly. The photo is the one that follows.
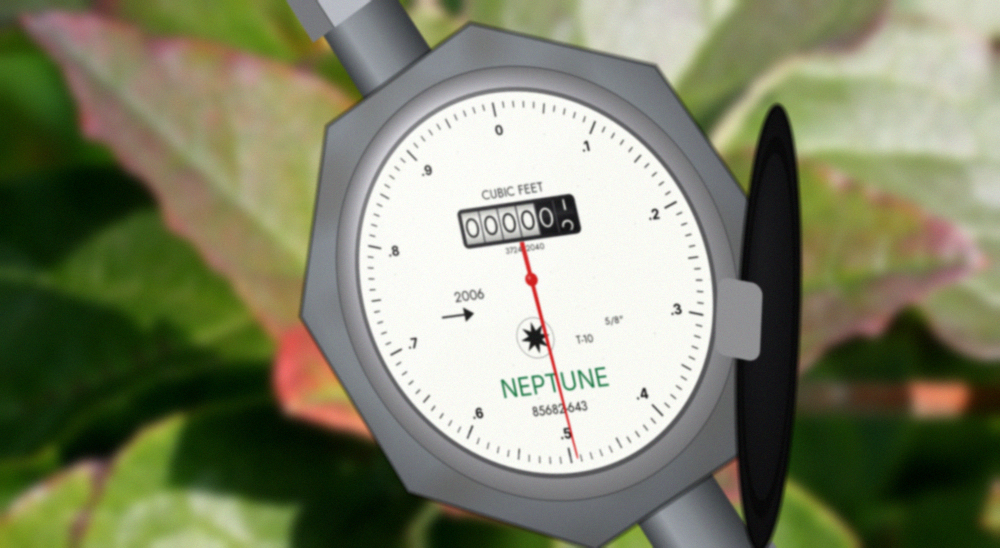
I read 1.49; ft³
